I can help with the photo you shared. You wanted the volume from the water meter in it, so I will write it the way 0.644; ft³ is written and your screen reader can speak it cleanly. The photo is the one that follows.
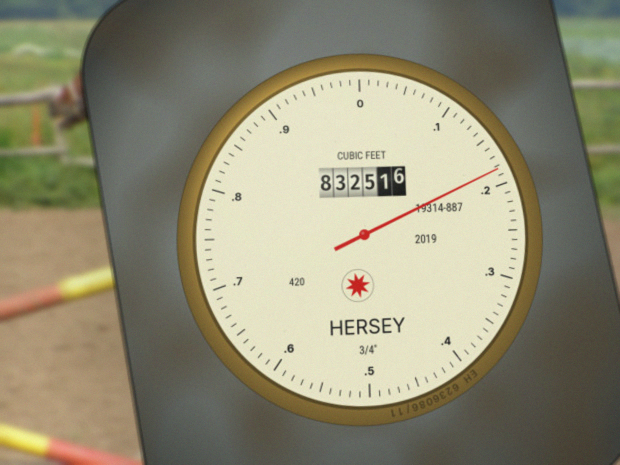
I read 832516.18; ft³
